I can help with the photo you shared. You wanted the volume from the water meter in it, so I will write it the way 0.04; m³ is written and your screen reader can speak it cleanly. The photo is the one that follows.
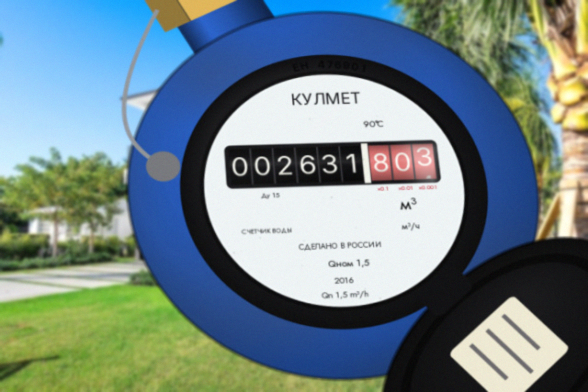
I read 2631.803; m³
